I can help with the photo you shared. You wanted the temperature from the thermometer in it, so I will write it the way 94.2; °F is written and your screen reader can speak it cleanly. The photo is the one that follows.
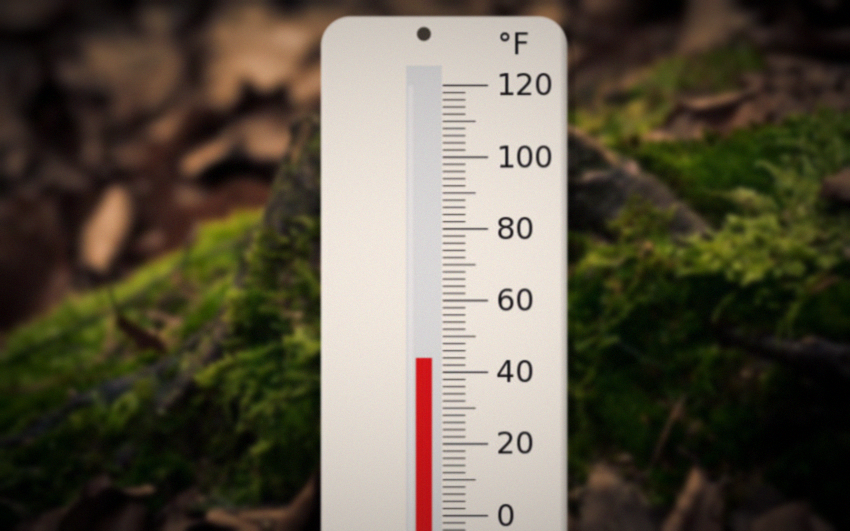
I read 44; °F
